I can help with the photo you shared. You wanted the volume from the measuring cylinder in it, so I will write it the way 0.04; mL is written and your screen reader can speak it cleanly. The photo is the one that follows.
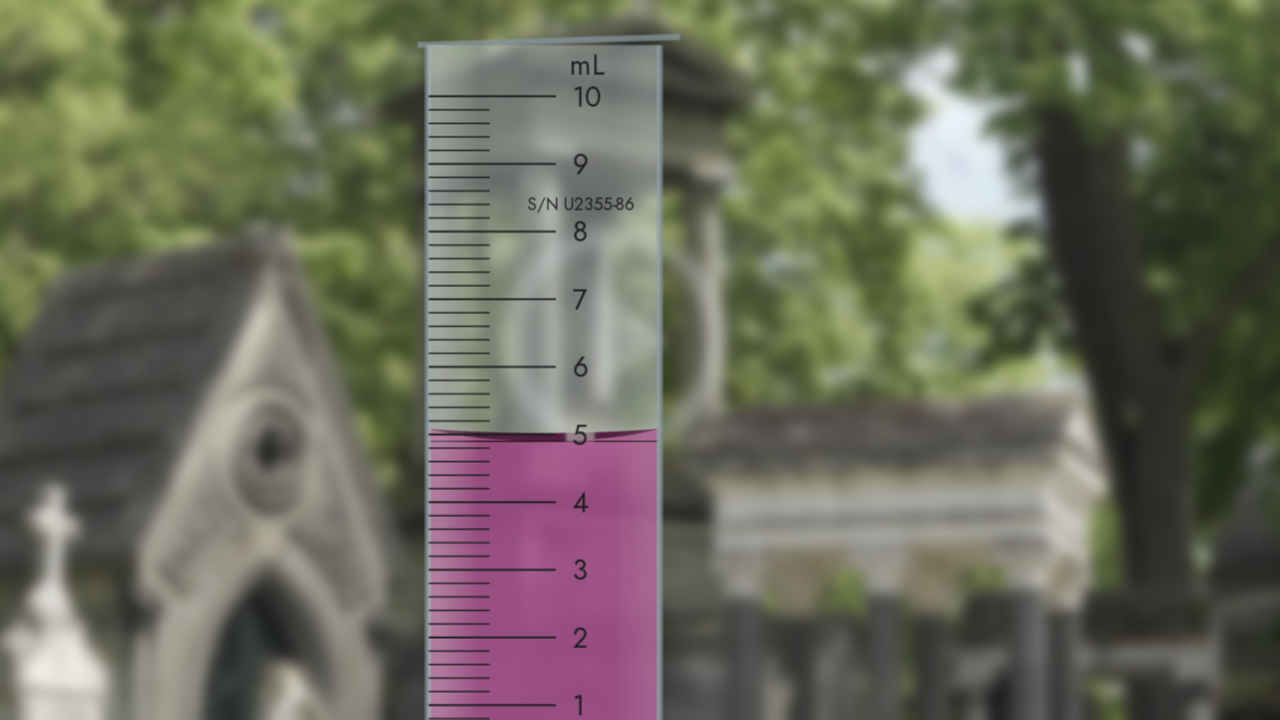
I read 4.9; mL
